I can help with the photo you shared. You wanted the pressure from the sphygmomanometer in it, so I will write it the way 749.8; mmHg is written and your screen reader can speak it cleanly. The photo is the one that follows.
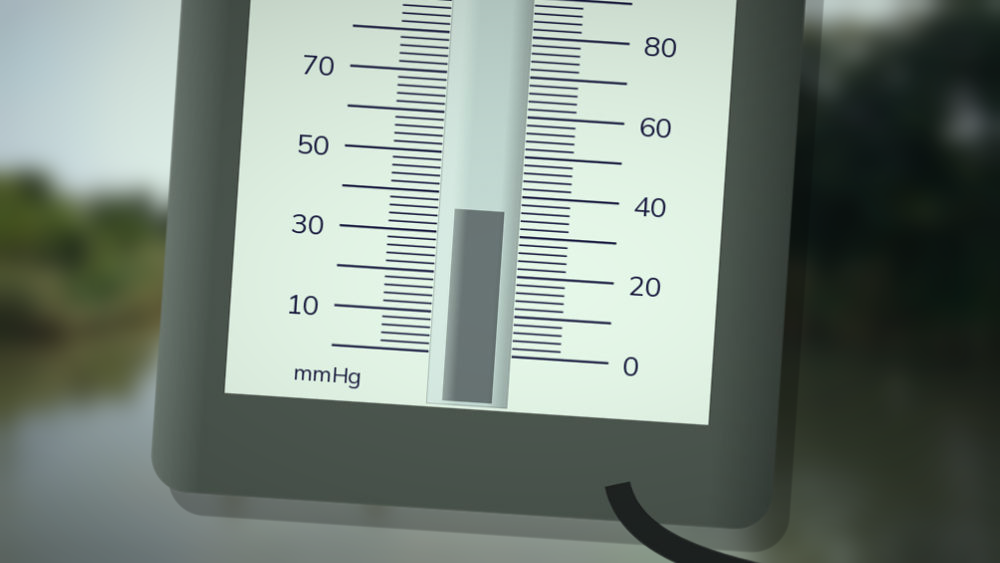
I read 36; mmHg
